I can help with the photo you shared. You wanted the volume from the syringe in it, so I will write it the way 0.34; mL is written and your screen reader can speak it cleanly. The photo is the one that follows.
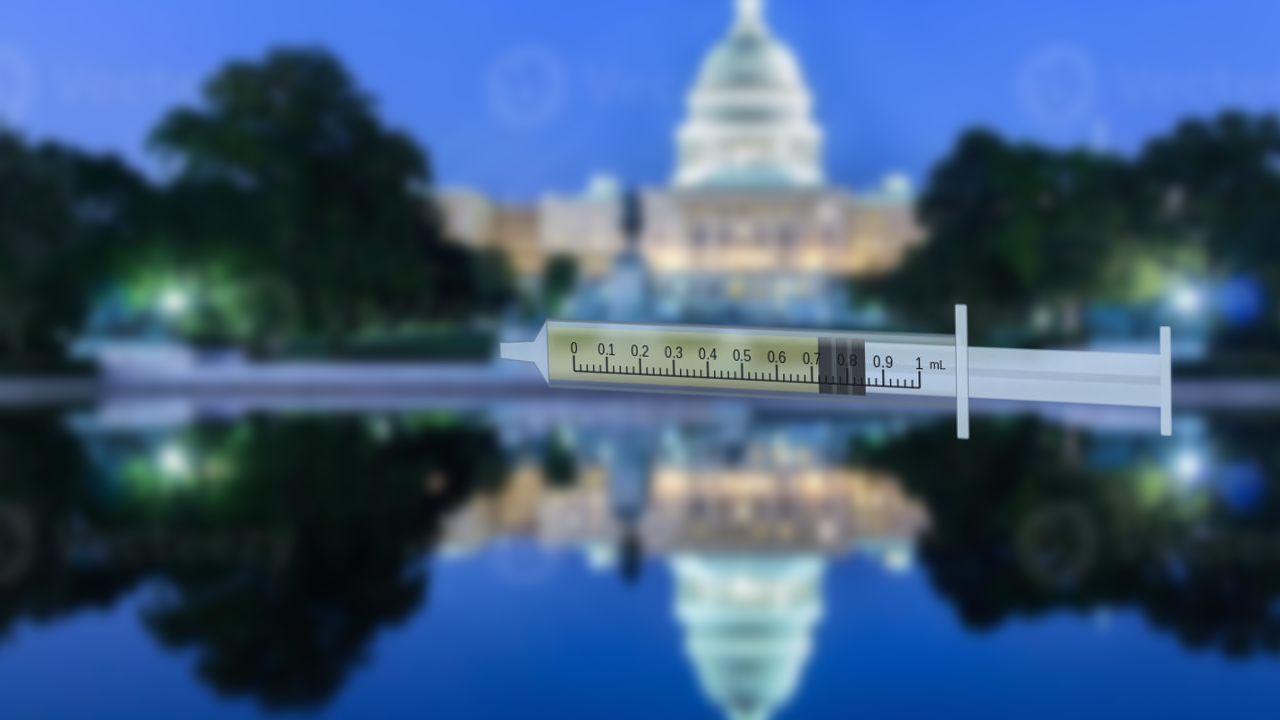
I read 0.72; mL
